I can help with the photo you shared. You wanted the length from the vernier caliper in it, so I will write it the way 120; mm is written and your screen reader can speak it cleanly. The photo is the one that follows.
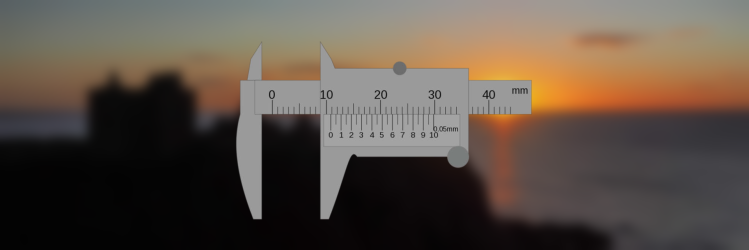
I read 10.8; mm
